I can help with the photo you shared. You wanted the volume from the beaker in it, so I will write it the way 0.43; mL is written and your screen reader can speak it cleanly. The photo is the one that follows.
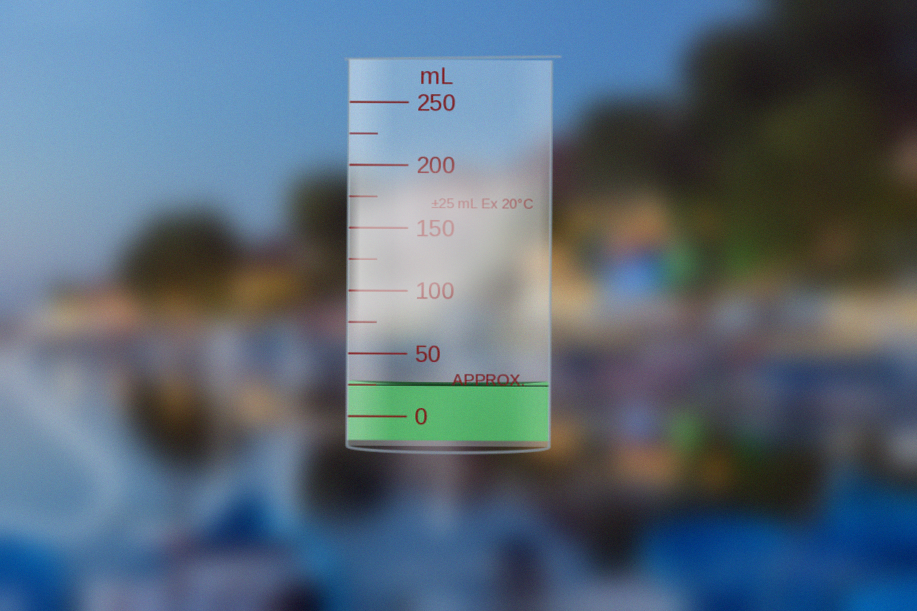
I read 25; mL
